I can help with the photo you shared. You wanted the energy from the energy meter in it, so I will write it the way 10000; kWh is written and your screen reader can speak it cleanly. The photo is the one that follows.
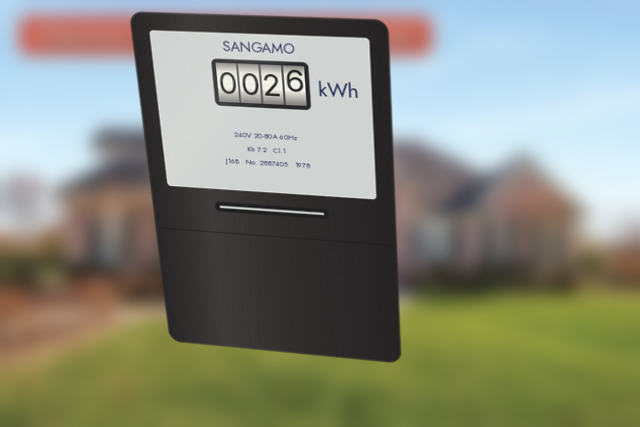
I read 26; kWh
